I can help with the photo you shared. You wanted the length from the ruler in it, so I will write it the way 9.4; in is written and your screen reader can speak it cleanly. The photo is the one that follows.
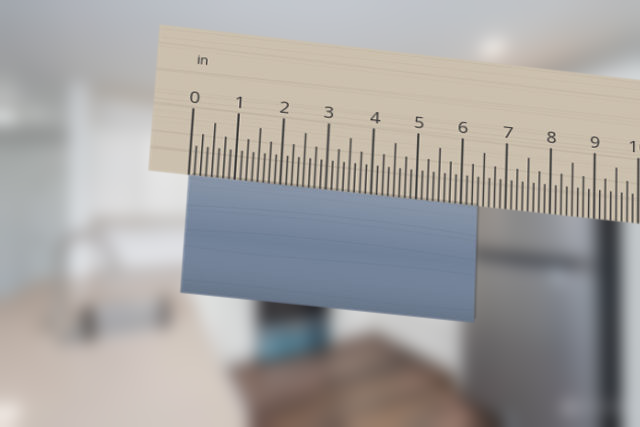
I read 6.375; in
